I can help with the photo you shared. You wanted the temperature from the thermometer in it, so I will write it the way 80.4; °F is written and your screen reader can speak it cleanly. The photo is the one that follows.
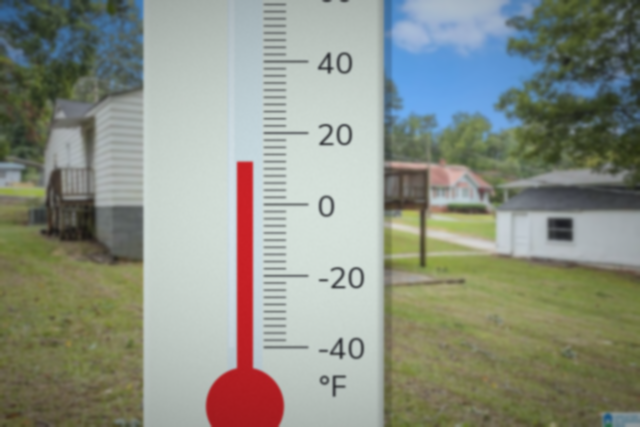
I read 12; °F
